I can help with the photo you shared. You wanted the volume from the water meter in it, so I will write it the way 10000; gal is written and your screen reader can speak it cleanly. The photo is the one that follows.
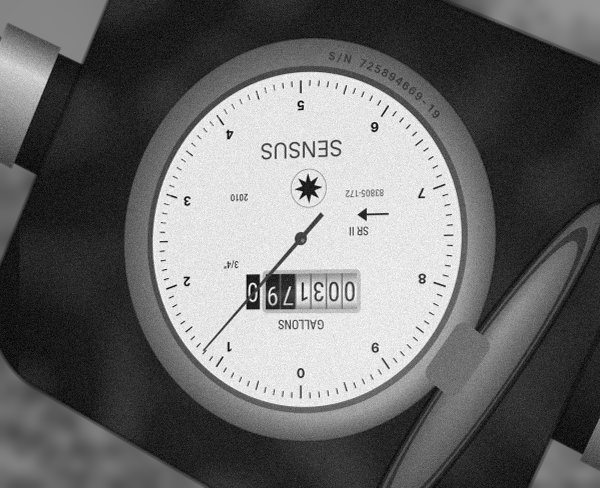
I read 31791.2; gal
